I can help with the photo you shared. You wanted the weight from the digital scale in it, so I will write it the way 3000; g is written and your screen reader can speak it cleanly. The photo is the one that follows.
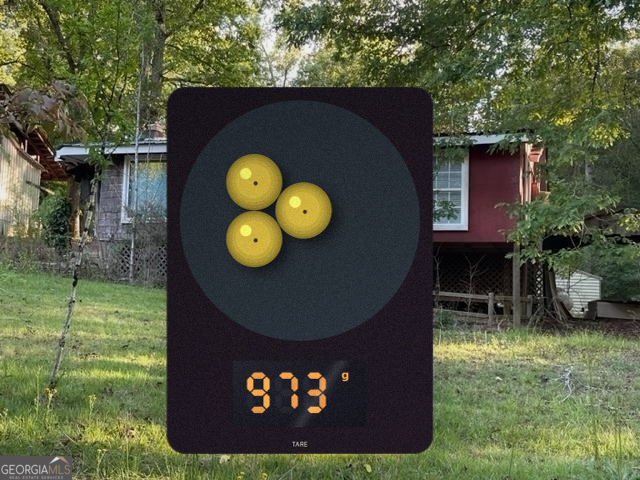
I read 973; g
